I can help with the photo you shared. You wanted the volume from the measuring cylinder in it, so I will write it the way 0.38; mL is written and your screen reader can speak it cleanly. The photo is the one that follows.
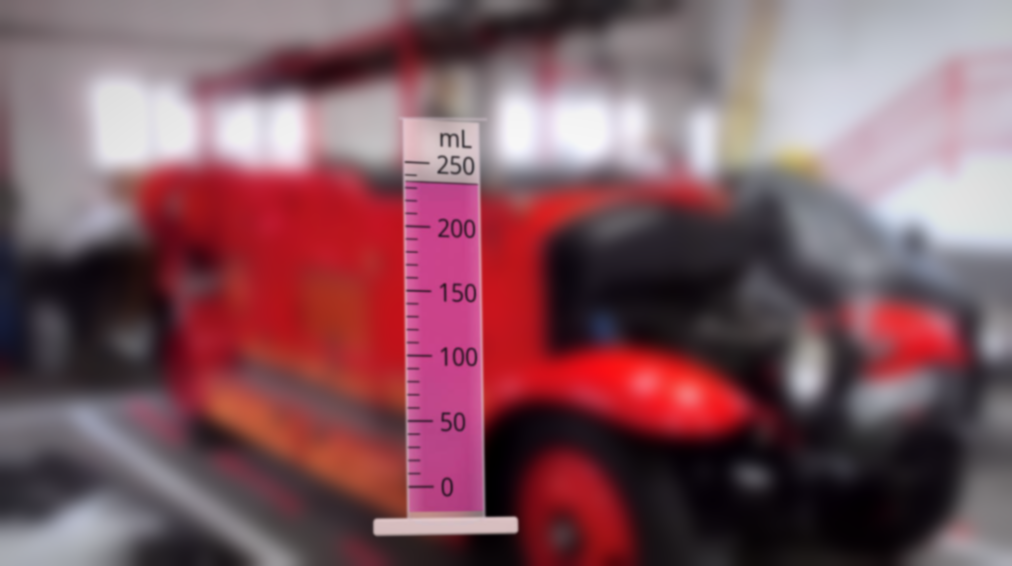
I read 235; mL
